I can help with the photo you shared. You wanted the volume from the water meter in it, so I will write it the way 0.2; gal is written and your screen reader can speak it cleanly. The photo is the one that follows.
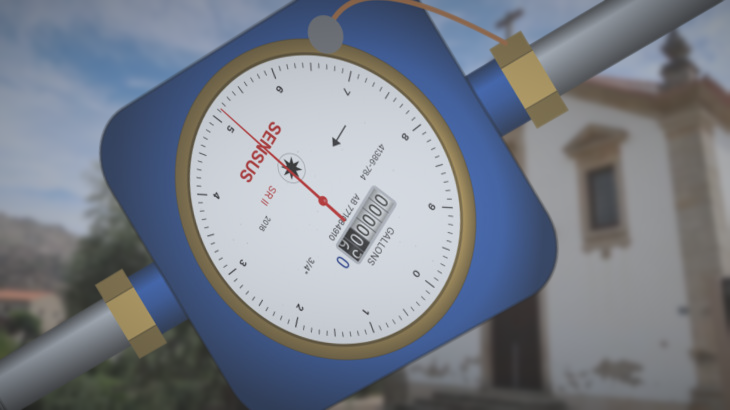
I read 55.1; gal
